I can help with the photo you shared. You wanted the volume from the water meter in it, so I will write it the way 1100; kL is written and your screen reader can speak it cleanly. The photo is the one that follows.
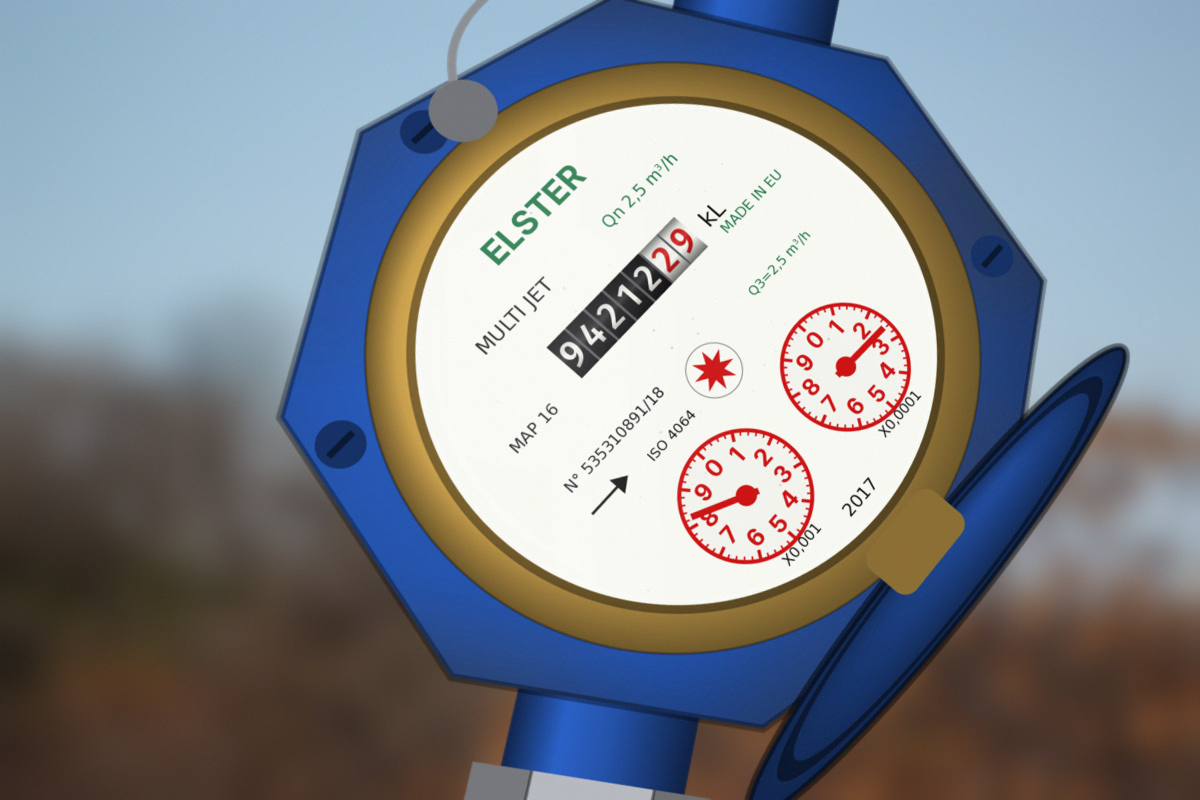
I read 94212.2982; kL
